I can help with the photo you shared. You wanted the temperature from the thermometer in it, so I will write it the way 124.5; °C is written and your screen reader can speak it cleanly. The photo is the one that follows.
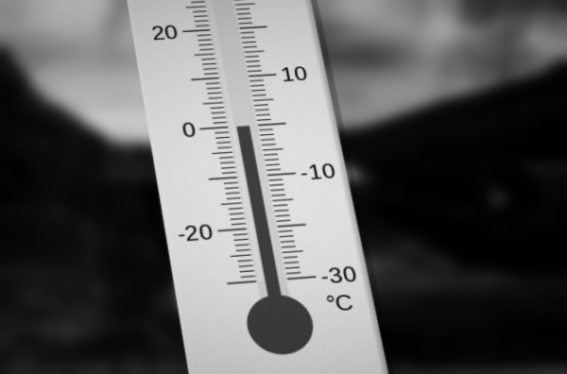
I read 0; °C
